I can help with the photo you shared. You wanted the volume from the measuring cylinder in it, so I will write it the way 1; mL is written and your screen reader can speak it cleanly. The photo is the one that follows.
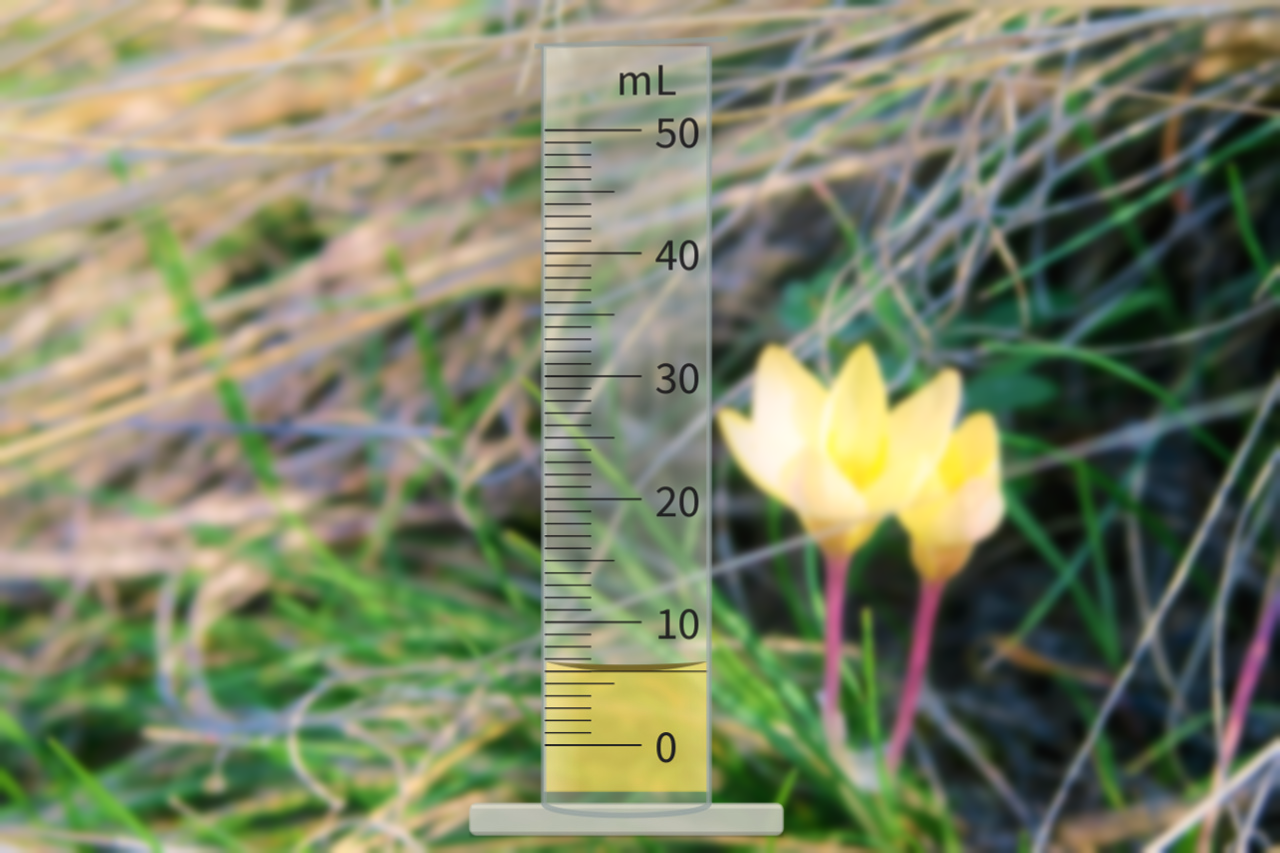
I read 6; mL
